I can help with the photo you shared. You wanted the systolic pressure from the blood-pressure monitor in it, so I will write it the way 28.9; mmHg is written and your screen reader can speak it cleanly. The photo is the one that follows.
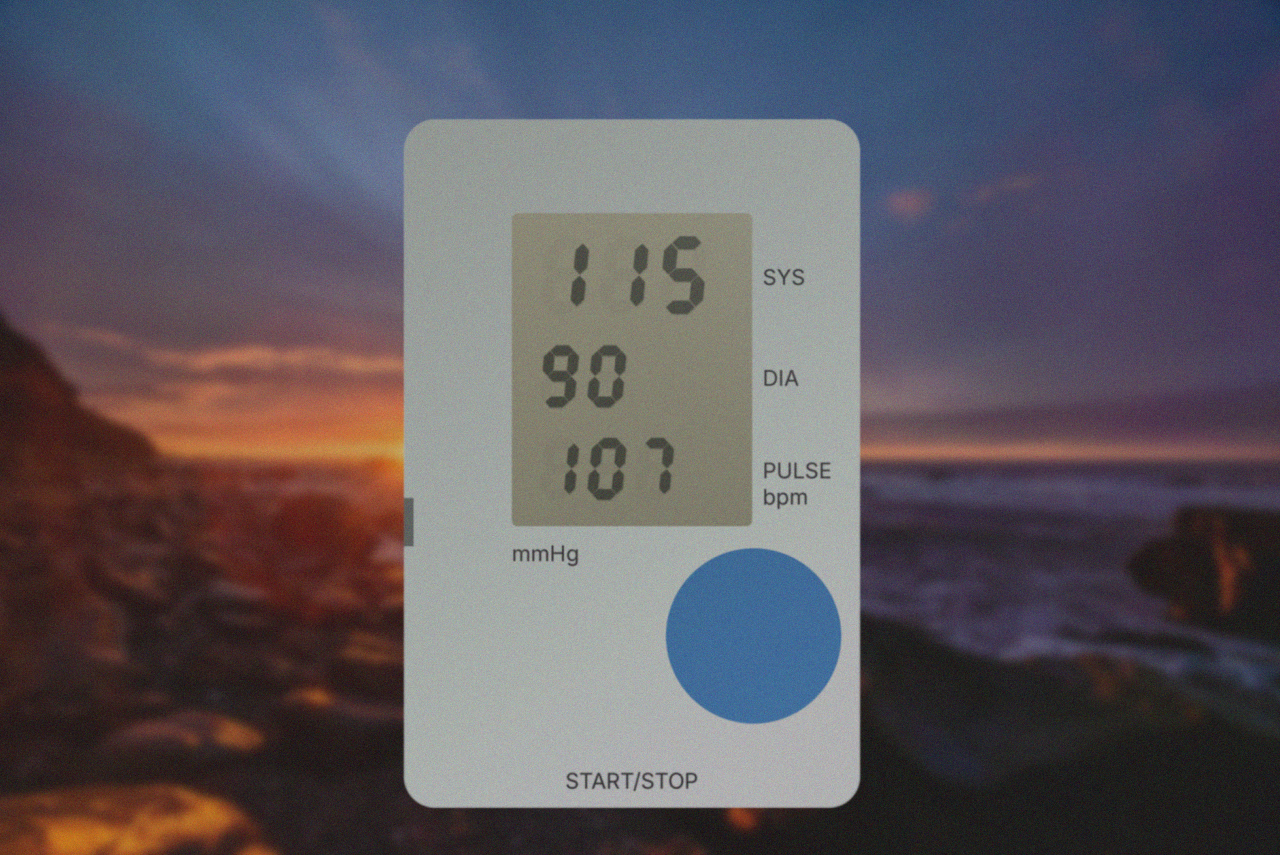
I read 115; mmHg
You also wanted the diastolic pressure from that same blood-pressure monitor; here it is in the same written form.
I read 90; mmHg
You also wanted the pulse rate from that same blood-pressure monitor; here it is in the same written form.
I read 107; bpm
